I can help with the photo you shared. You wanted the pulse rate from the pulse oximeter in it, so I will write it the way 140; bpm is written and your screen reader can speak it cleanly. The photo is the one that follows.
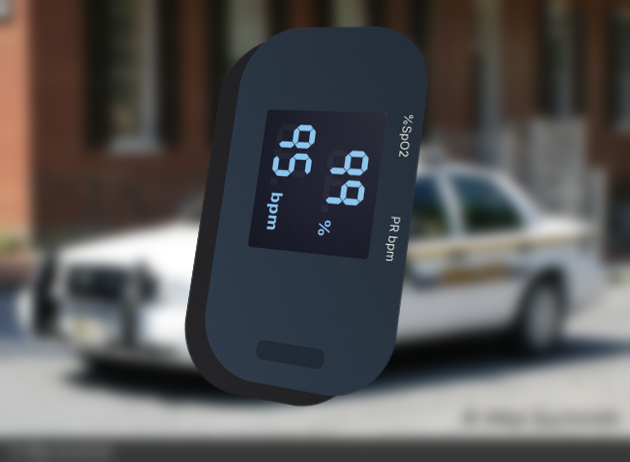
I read 95; bpm
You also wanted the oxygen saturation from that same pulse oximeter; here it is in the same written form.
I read 99; %
